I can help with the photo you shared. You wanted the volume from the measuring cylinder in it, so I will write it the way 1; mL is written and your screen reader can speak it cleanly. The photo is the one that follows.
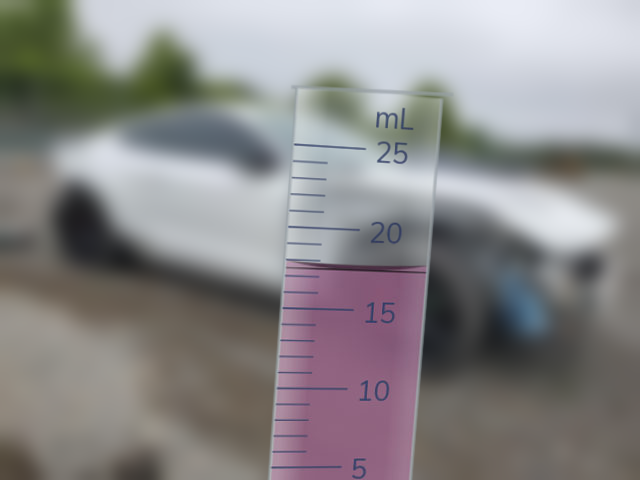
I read 17.5; mL
